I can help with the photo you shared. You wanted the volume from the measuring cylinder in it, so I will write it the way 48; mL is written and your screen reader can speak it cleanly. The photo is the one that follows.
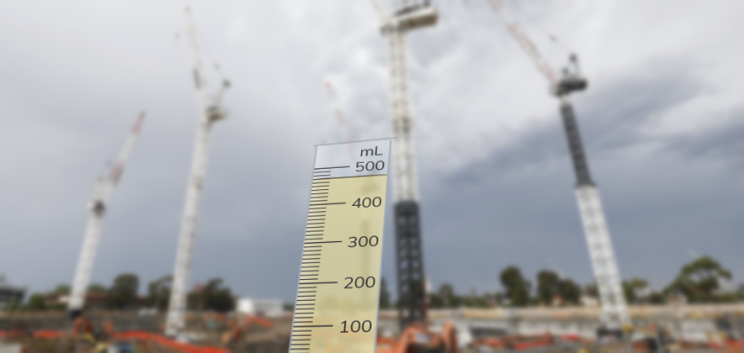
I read 470; mL
